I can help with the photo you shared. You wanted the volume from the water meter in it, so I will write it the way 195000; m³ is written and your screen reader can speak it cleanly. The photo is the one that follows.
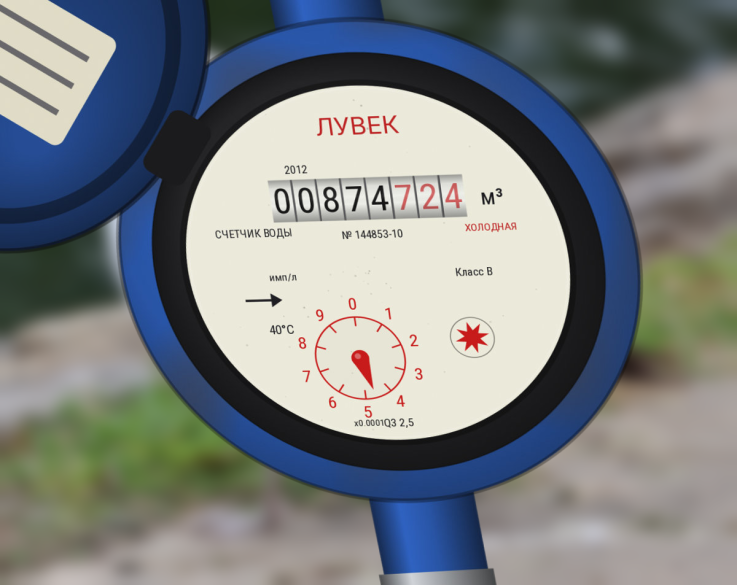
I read 874.7244; m³
